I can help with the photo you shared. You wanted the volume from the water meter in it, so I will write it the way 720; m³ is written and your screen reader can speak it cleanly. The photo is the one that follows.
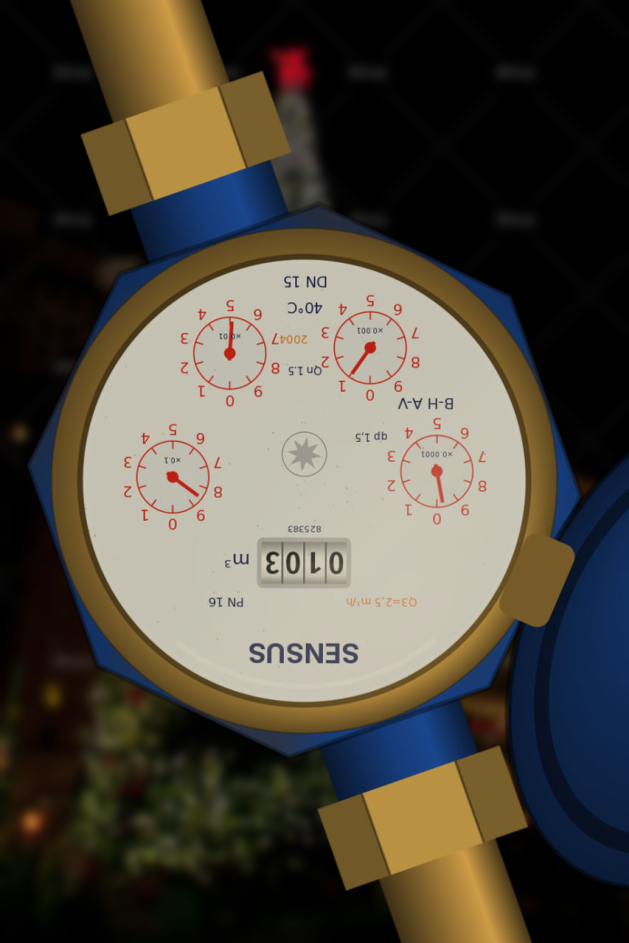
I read 103.8509; m³
